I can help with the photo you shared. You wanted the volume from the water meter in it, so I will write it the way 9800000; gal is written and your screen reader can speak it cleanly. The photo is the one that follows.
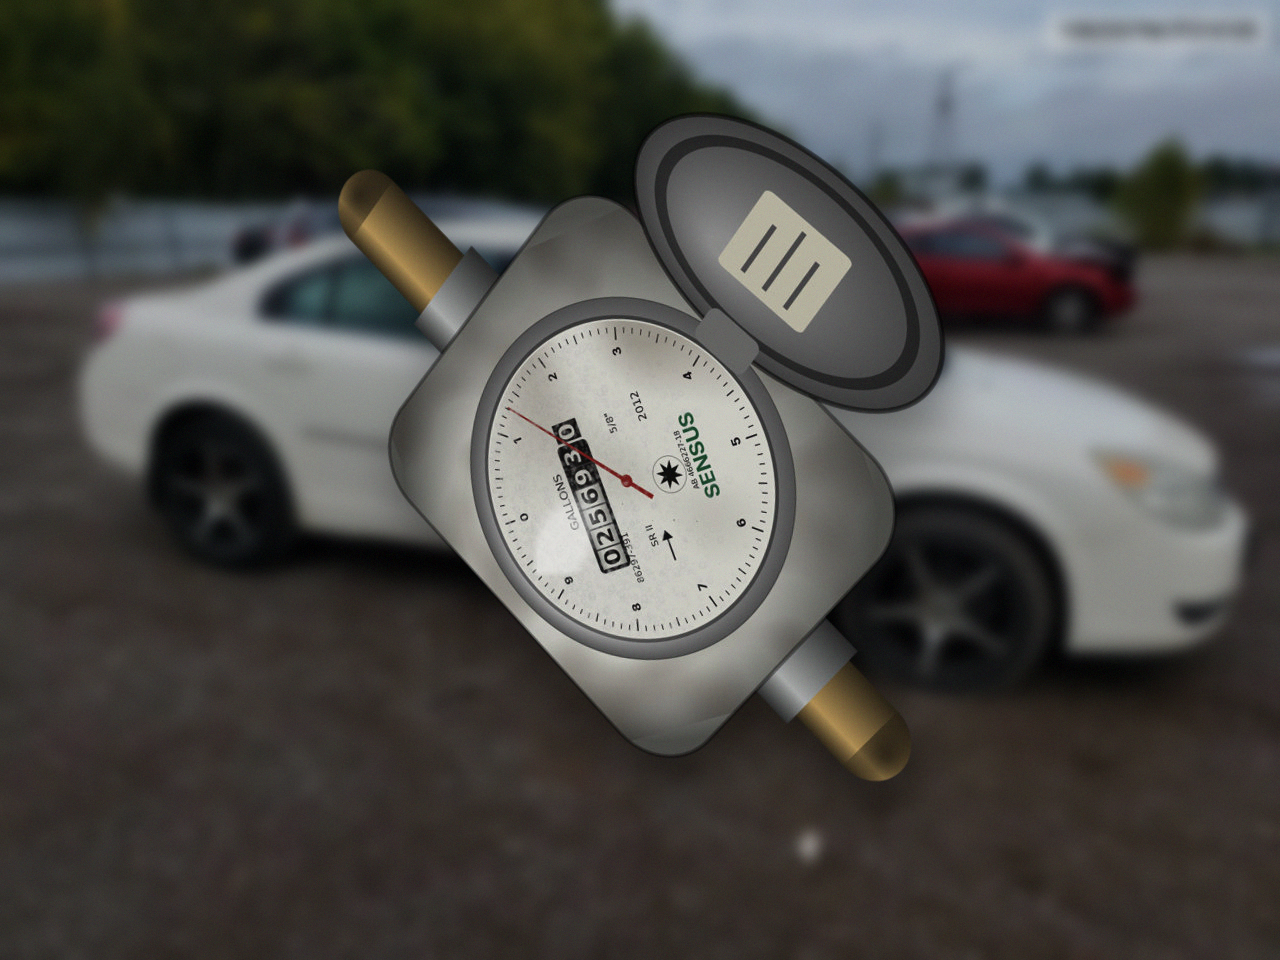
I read 256931.3; gal
